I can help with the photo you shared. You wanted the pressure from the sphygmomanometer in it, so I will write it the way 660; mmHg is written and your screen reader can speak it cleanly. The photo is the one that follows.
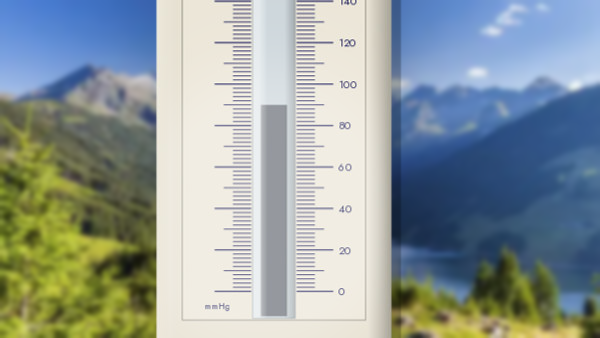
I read 90; mmHg
